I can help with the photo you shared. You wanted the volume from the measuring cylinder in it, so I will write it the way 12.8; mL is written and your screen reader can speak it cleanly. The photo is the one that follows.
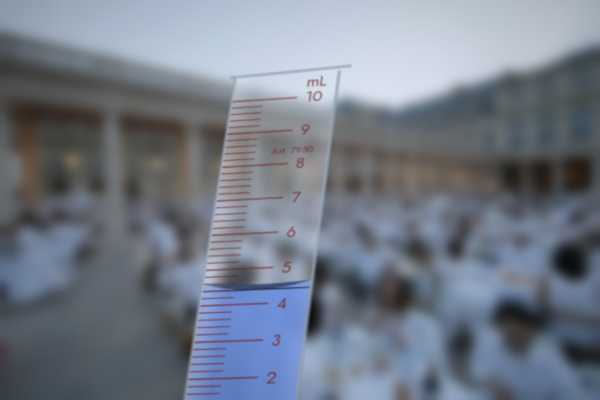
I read 4.4; mL
